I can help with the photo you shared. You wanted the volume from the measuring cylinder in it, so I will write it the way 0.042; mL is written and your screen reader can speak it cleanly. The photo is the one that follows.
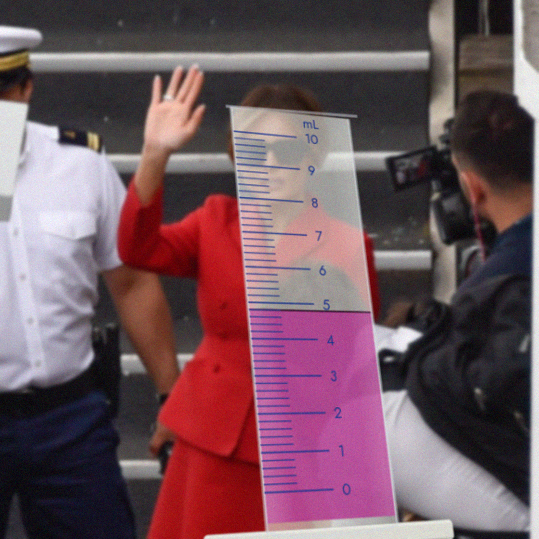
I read 4.8; mL
